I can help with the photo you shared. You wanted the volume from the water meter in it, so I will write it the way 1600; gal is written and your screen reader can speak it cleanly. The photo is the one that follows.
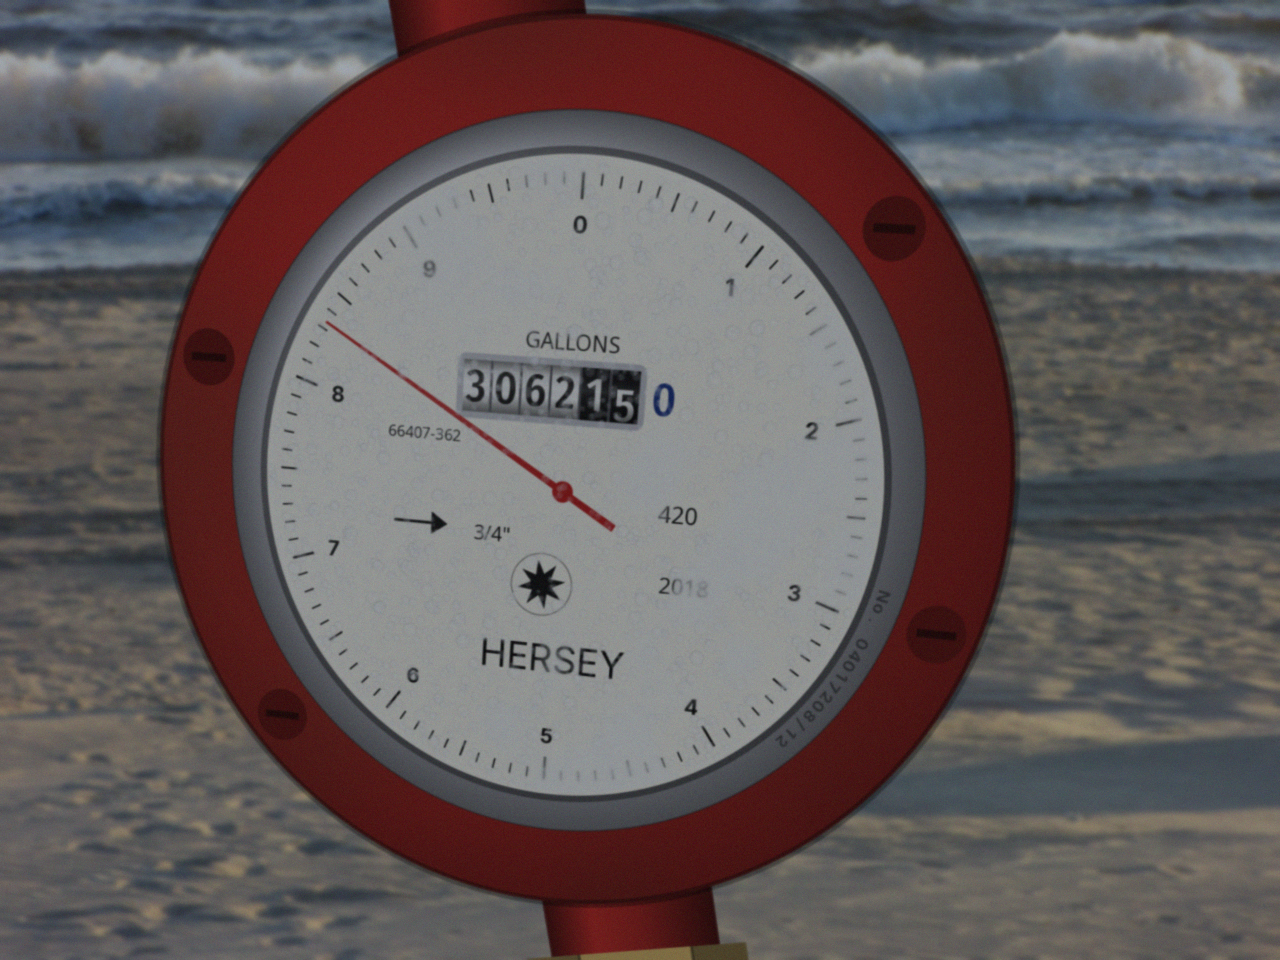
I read 3062148.3; gal
